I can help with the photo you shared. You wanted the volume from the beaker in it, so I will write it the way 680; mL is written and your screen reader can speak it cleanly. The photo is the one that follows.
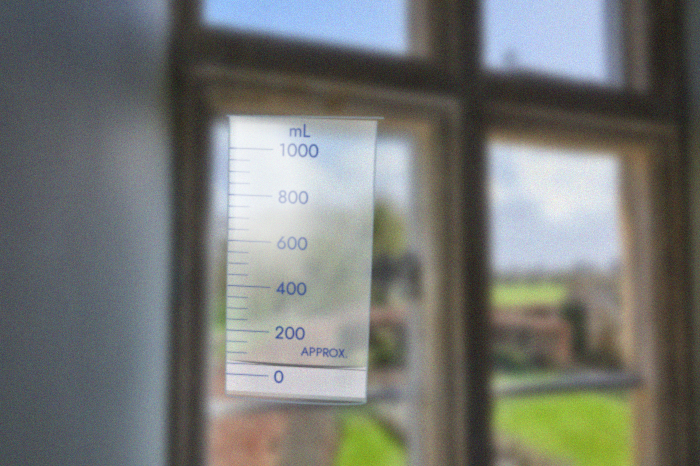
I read 50; mL
